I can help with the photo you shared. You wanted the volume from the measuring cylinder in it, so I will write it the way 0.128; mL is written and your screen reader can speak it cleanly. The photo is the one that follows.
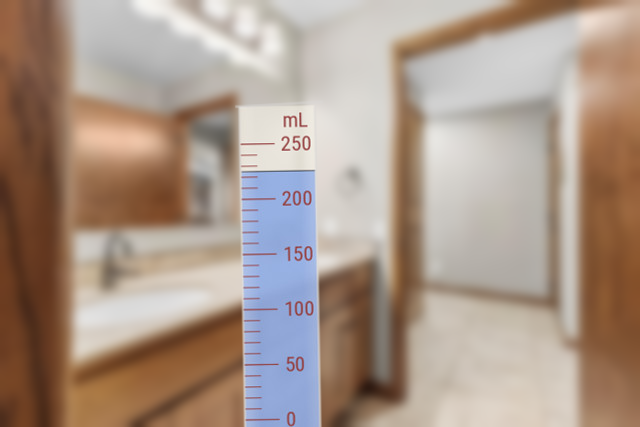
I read 225; mL
